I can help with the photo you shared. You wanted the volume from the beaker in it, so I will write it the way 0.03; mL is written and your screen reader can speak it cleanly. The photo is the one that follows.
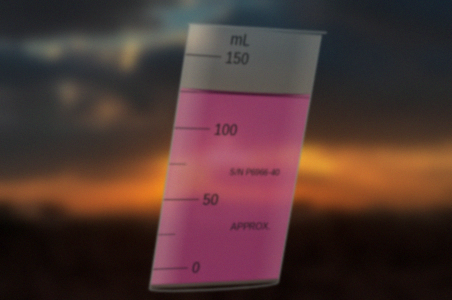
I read 125; mL
